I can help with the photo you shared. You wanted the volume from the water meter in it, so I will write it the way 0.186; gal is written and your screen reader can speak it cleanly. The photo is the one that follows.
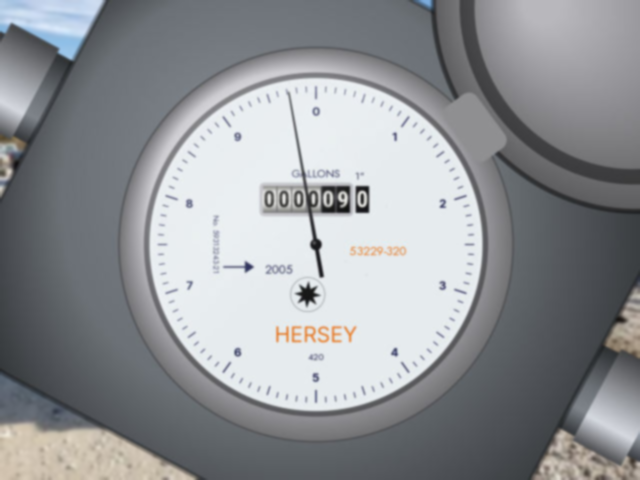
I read 89.7; gal
